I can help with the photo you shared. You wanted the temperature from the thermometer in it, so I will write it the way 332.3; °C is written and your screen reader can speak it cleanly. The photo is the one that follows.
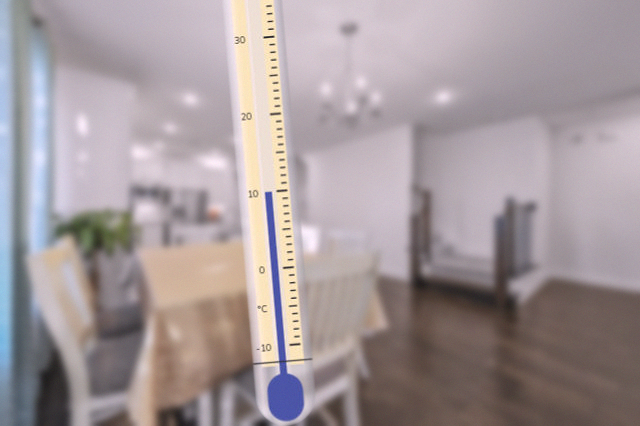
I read 10; °C
